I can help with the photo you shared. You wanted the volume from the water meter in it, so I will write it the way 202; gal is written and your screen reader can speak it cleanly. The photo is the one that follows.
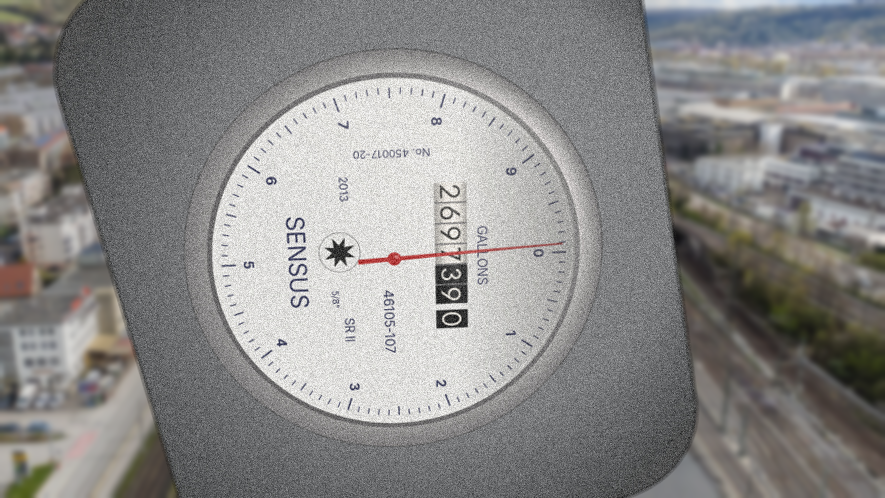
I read 2697389.9; gal
